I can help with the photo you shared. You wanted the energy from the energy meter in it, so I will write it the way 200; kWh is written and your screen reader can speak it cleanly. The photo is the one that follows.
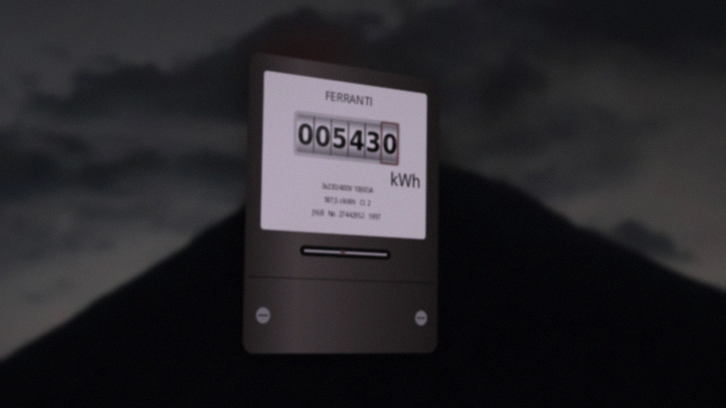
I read 543.0; kWh
